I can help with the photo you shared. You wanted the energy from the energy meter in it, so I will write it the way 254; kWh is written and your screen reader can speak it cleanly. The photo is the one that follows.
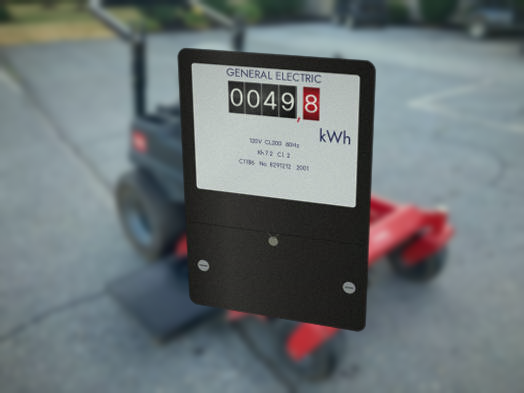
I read 49.8; kWh
